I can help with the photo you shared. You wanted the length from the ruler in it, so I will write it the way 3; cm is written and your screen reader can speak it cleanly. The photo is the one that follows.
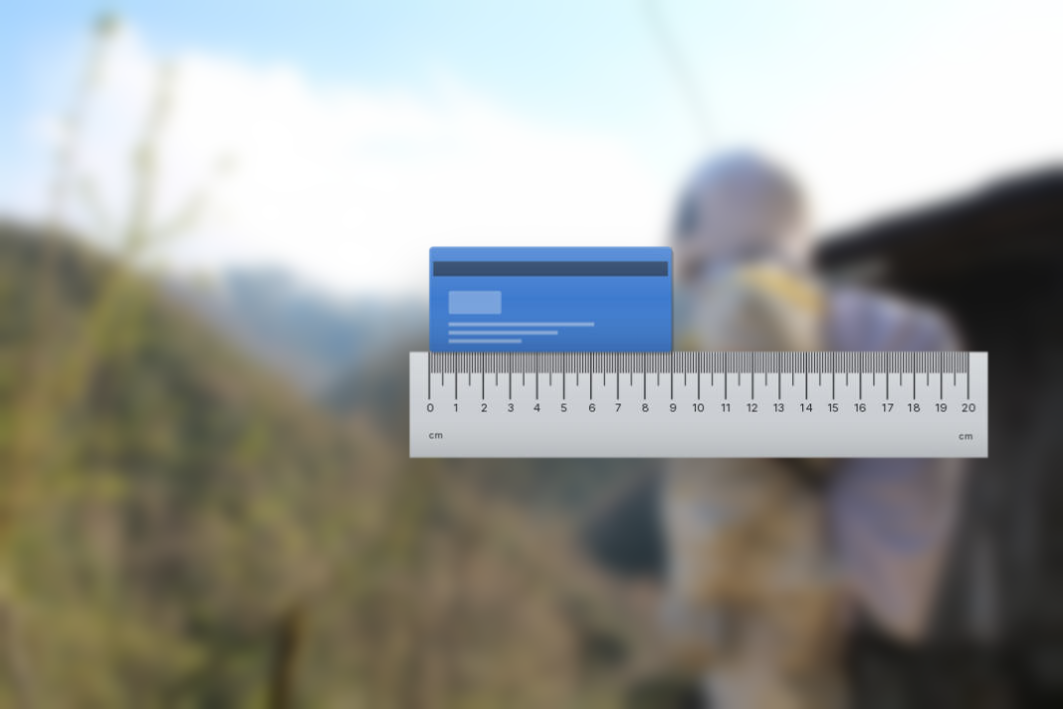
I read 9; cm
